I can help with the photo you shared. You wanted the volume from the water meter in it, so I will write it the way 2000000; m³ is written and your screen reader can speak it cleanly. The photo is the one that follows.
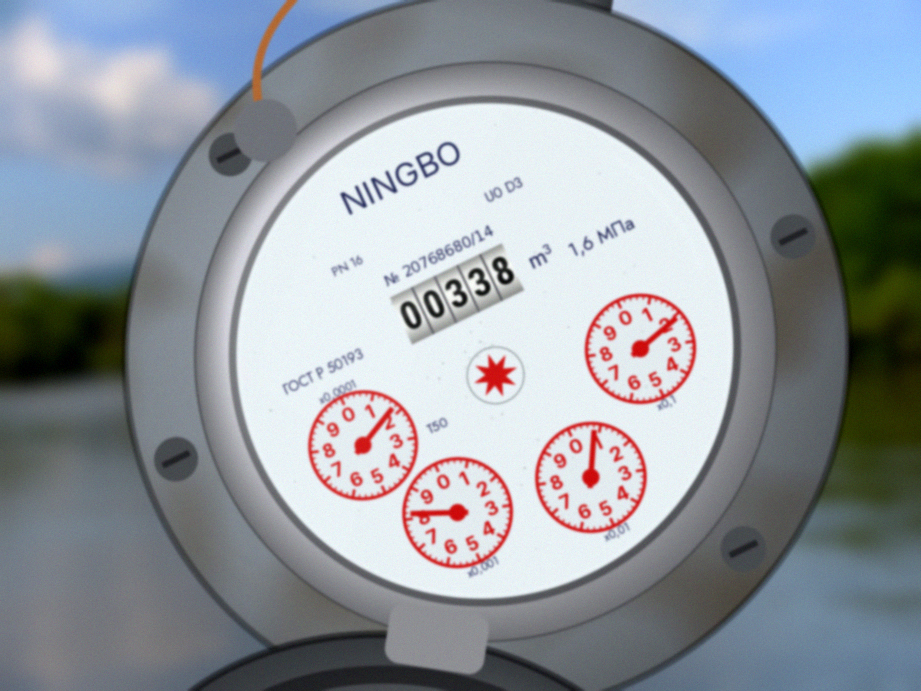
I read 338.2081; m³
